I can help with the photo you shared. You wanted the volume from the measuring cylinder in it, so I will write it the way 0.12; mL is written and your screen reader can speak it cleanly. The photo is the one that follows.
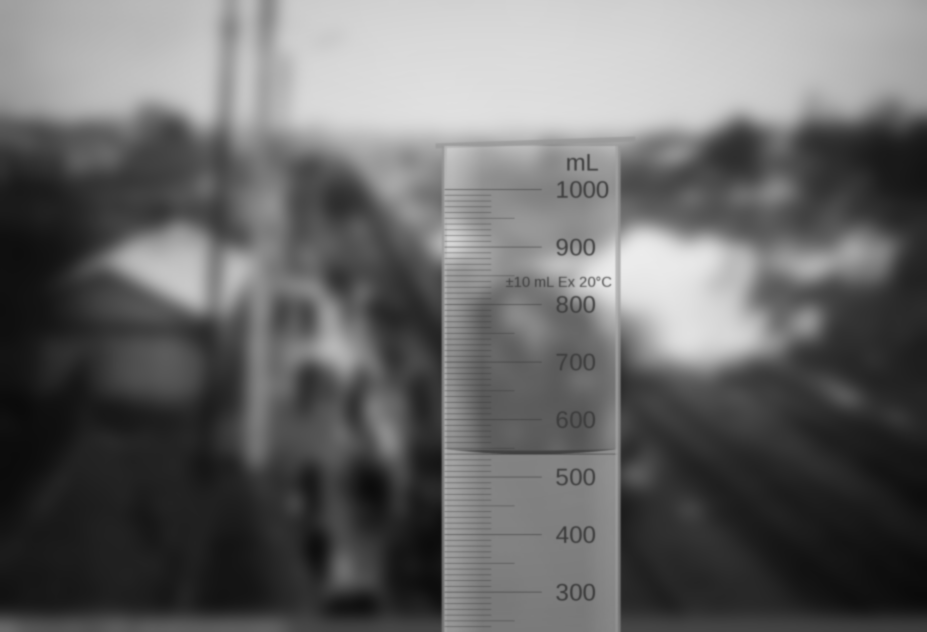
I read 540; mL
